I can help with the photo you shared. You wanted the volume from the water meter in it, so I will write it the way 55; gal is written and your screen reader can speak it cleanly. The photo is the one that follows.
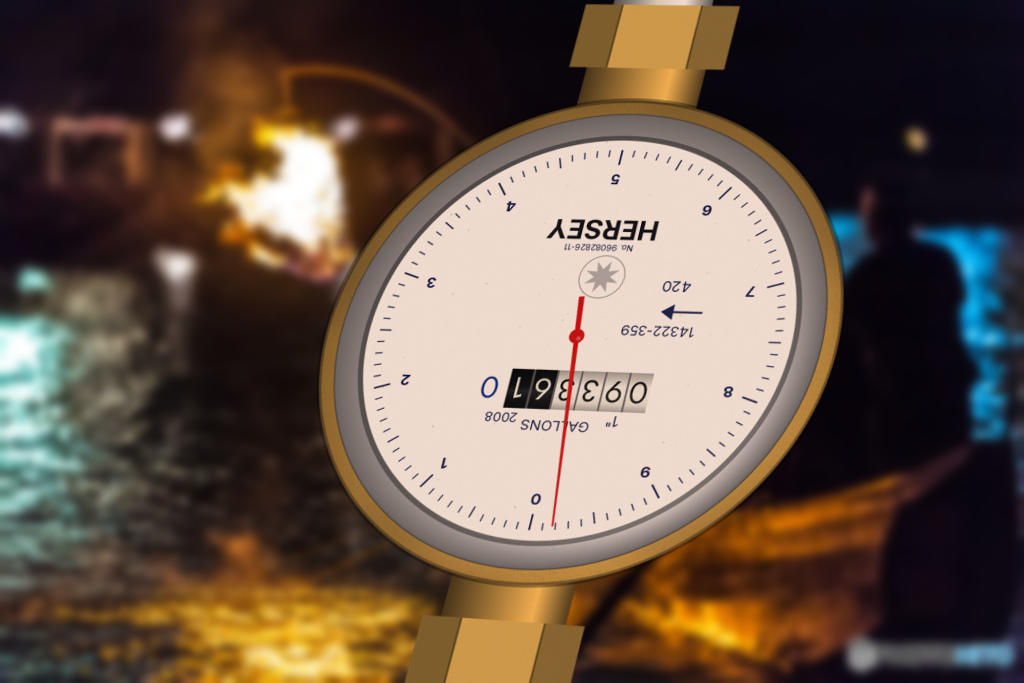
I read 933609.8; gal
